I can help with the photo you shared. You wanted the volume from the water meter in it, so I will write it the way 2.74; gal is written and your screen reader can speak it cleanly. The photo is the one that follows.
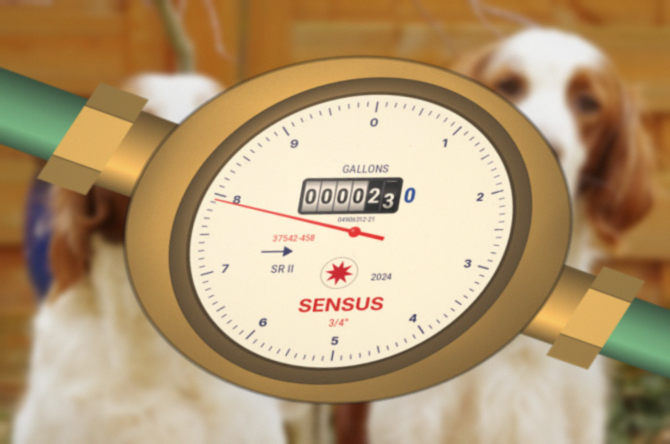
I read 227.9; gal
